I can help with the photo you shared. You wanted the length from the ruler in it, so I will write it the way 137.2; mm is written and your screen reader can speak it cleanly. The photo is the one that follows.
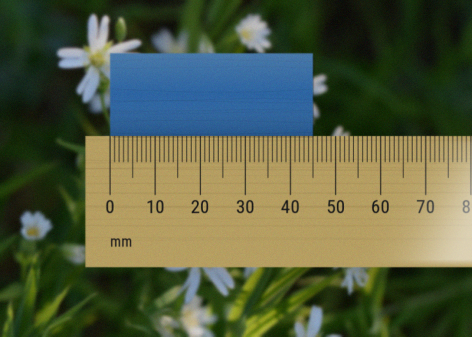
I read 45; mm
